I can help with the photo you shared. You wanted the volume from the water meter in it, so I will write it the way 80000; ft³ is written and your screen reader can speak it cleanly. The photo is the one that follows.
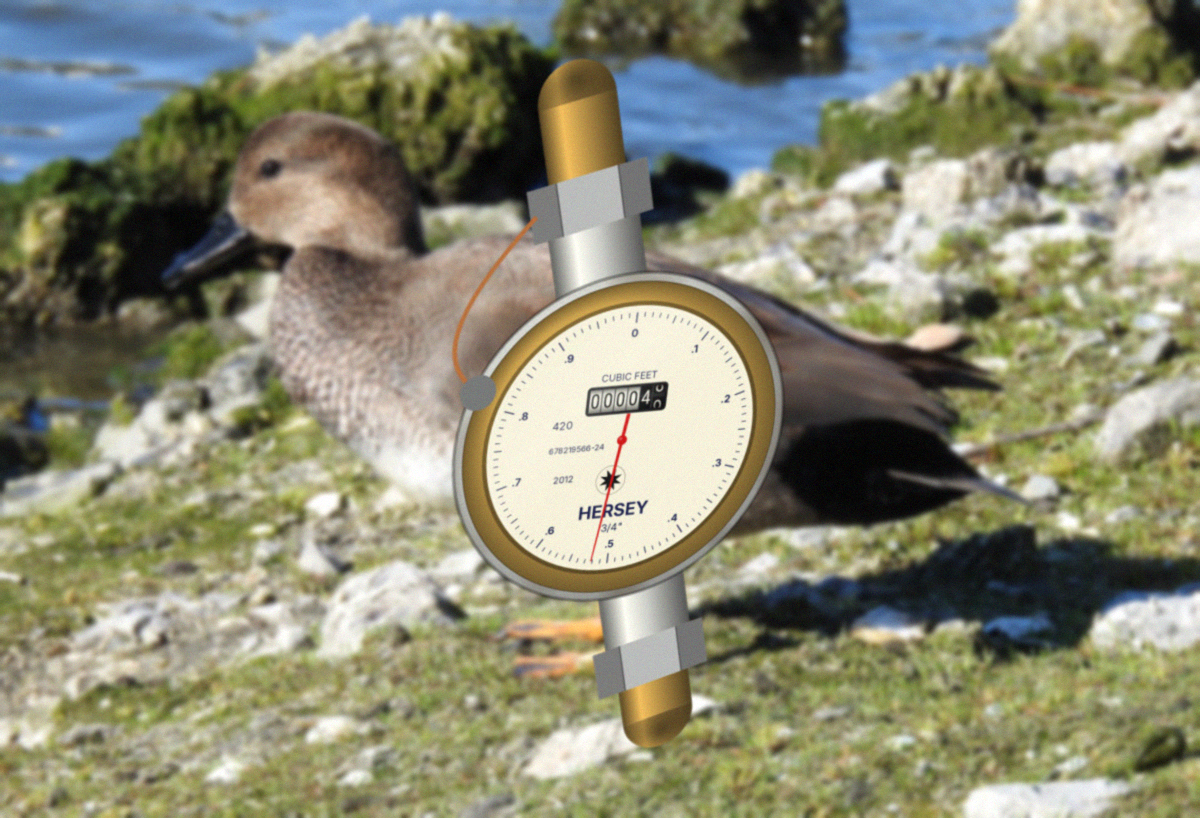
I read 48.52; ft³
